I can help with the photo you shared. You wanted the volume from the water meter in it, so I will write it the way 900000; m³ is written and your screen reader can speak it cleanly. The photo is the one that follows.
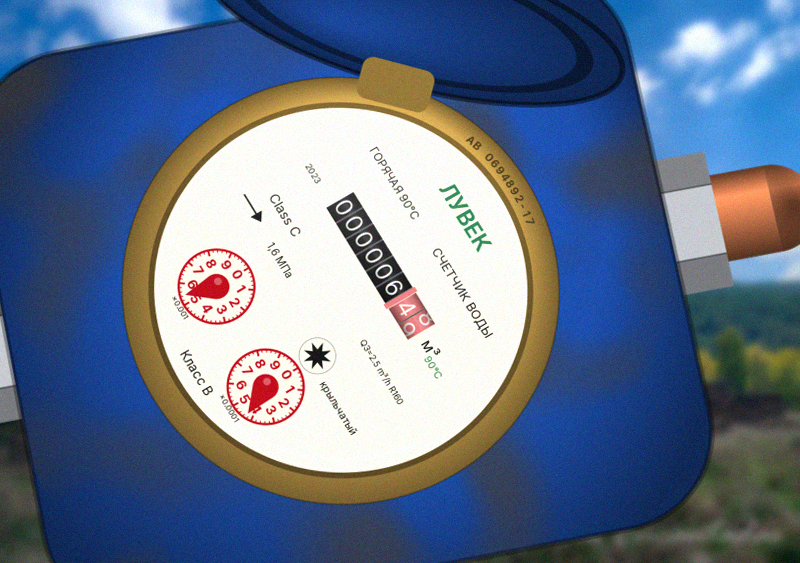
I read 6.4854; m³
